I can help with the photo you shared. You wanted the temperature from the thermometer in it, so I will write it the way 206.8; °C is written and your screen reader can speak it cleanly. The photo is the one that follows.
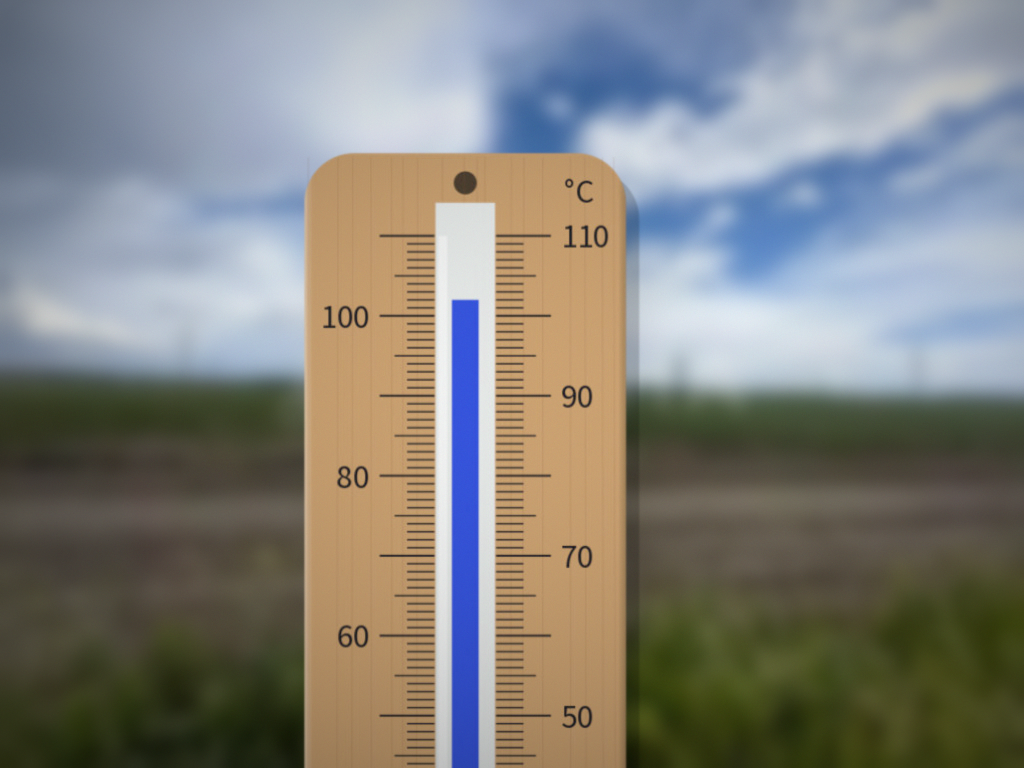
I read 102; °C
